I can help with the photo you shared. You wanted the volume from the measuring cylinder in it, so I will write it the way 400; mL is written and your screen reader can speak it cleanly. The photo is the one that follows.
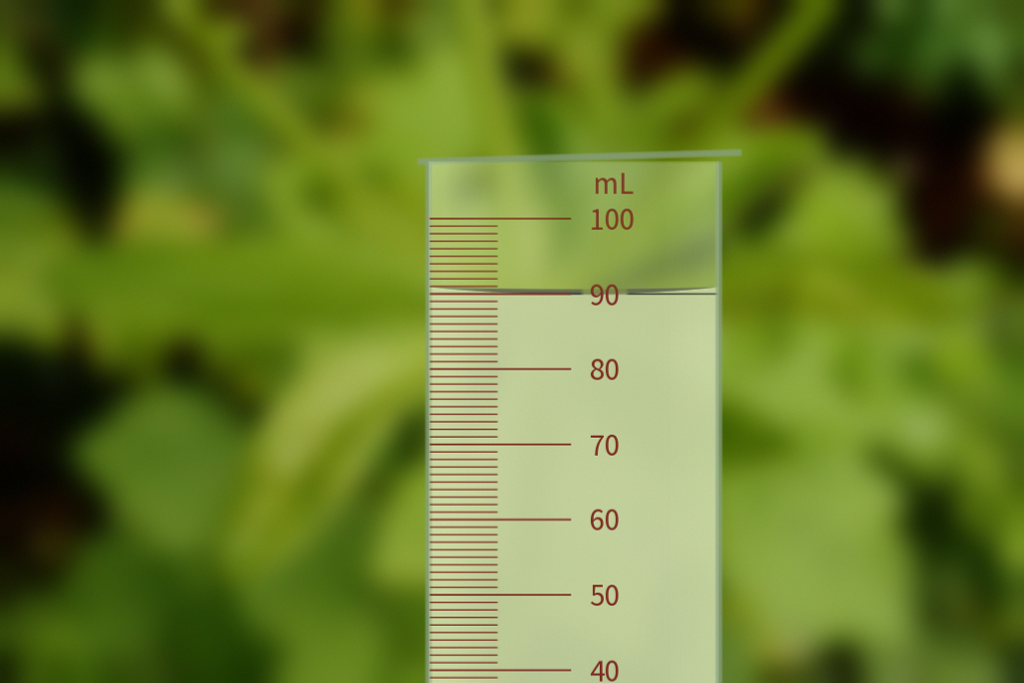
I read 90; mL
